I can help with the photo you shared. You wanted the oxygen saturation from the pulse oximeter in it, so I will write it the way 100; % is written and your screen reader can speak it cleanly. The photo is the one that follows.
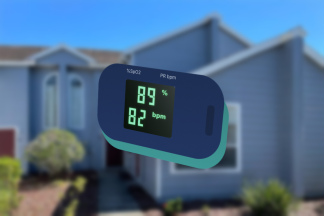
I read 89; %
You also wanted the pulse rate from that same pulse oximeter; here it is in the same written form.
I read 82; bpm
